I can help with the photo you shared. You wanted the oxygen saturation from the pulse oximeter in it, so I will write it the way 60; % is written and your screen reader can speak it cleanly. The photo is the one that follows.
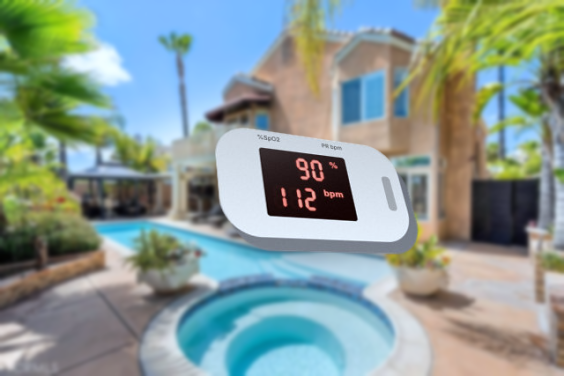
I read 90; %
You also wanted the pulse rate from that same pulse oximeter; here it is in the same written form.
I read 112; bpm
